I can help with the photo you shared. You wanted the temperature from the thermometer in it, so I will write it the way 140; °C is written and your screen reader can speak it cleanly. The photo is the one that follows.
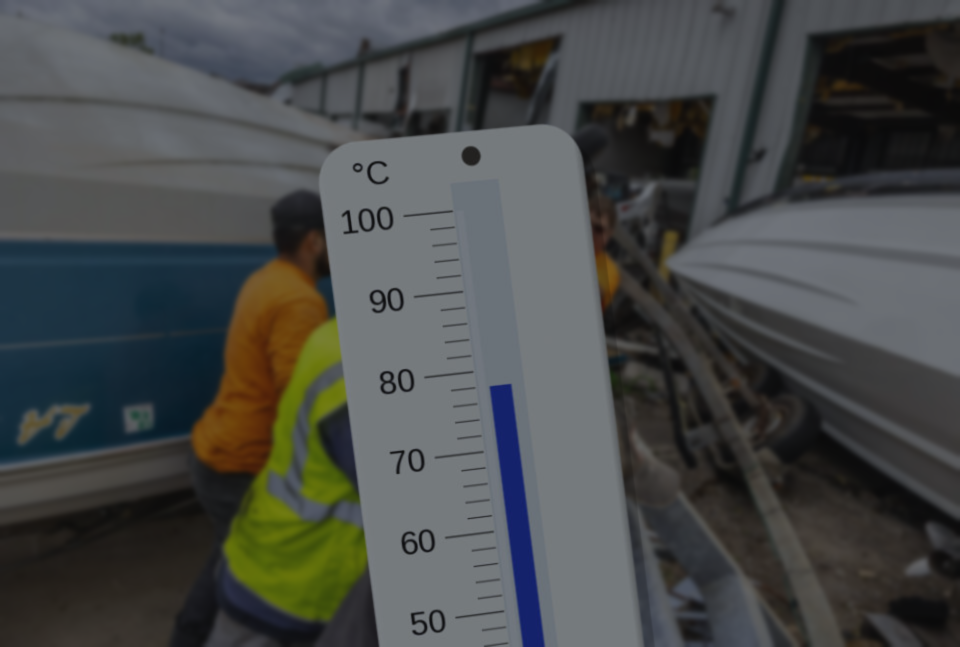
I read 78; °C
